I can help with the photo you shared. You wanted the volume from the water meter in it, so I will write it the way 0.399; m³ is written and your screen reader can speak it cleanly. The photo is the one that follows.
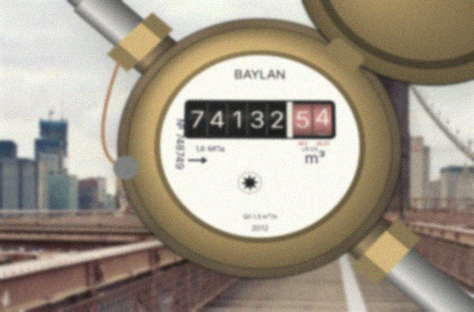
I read 74132.54; m³
